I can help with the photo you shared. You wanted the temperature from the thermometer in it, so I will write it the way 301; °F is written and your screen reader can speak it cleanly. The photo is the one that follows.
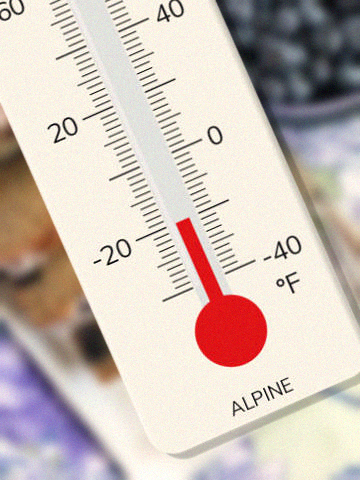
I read -20; °F
